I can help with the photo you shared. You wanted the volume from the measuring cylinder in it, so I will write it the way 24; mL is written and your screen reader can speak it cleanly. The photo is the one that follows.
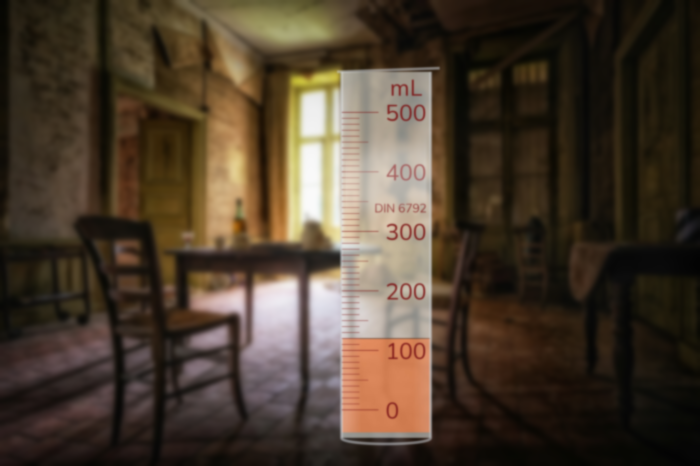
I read 120; mL
